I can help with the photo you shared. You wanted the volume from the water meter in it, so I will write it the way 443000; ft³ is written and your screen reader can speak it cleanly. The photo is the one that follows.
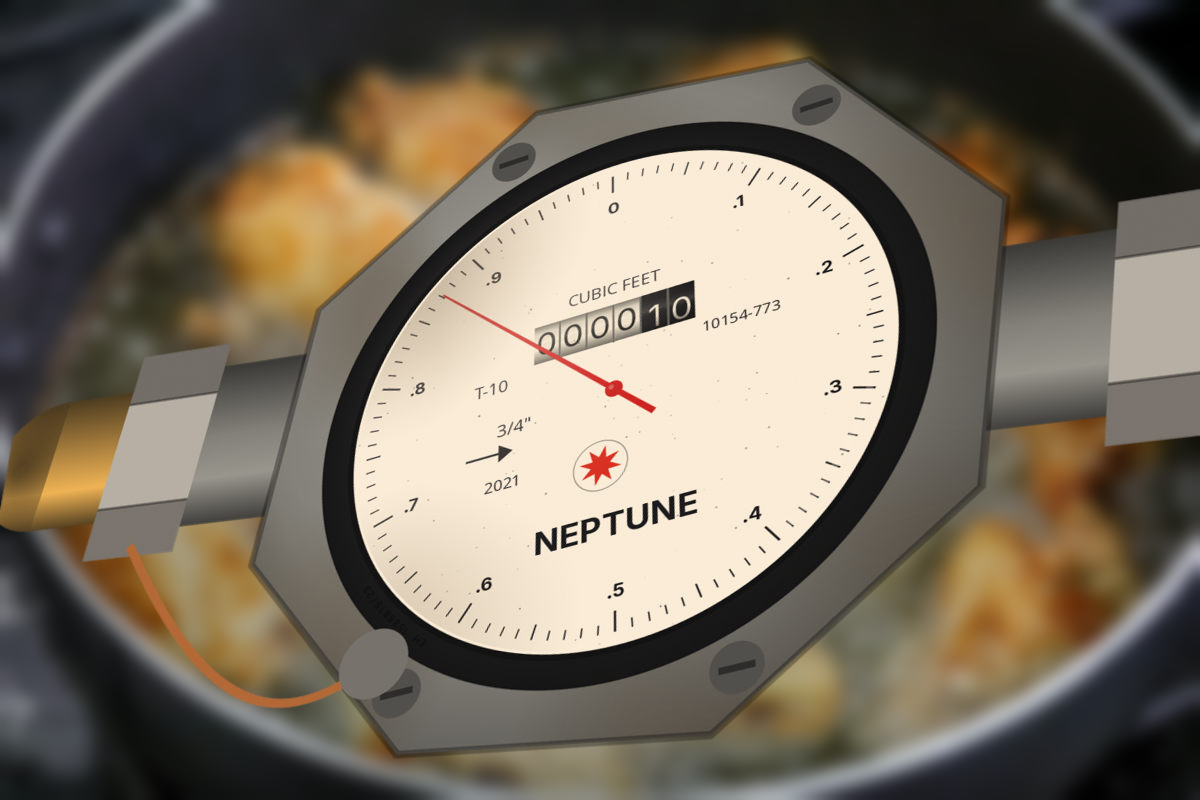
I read 9.87; ft³
